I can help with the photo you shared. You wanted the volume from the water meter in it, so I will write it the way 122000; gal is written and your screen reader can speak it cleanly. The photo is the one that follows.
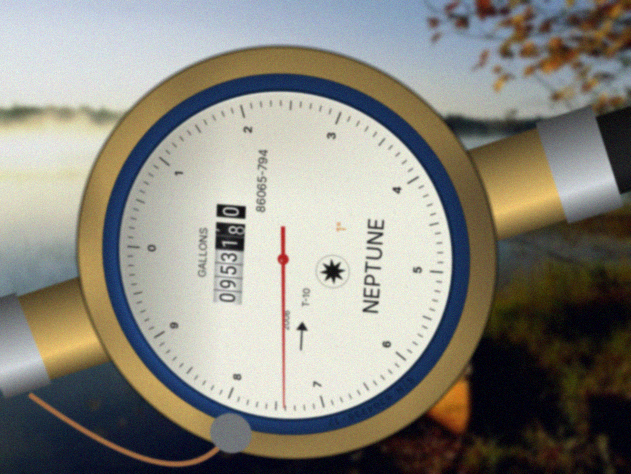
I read 953177.4; gal
